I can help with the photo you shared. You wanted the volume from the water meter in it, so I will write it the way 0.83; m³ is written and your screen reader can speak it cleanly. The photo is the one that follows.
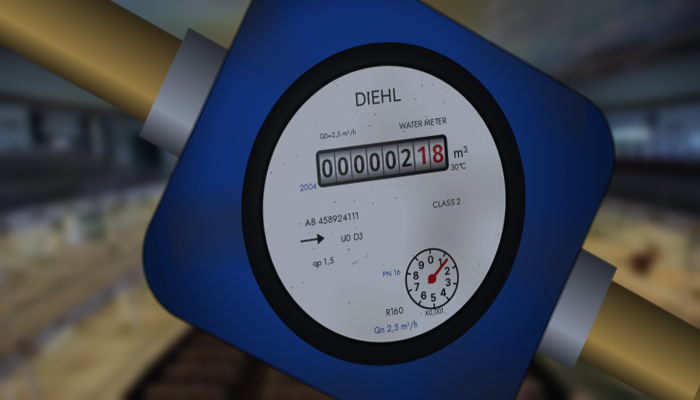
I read 2.181; m³
